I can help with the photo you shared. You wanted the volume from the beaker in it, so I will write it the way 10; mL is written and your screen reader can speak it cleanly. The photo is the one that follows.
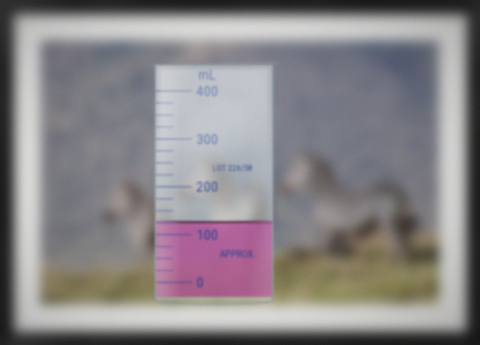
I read 125; mL
